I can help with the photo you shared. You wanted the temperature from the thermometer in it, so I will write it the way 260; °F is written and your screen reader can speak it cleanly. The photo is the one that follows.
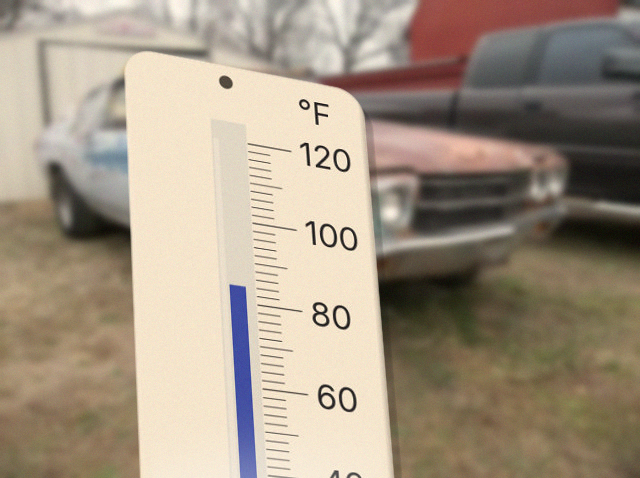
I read 84; °F
